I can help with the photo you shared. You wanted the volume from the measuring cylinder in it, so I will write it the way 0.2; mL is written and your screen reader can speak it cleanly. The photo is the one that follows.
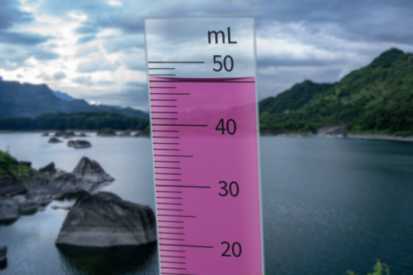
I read 47; mL
